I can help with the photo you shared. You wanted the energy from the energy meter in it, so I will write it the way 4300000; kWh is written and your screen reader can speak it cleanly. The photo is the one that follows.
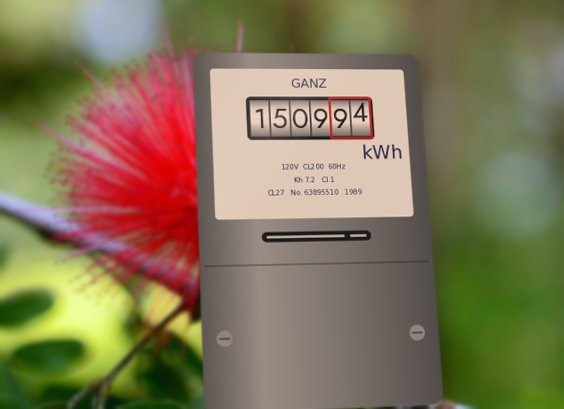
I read 1509.94; kWh
